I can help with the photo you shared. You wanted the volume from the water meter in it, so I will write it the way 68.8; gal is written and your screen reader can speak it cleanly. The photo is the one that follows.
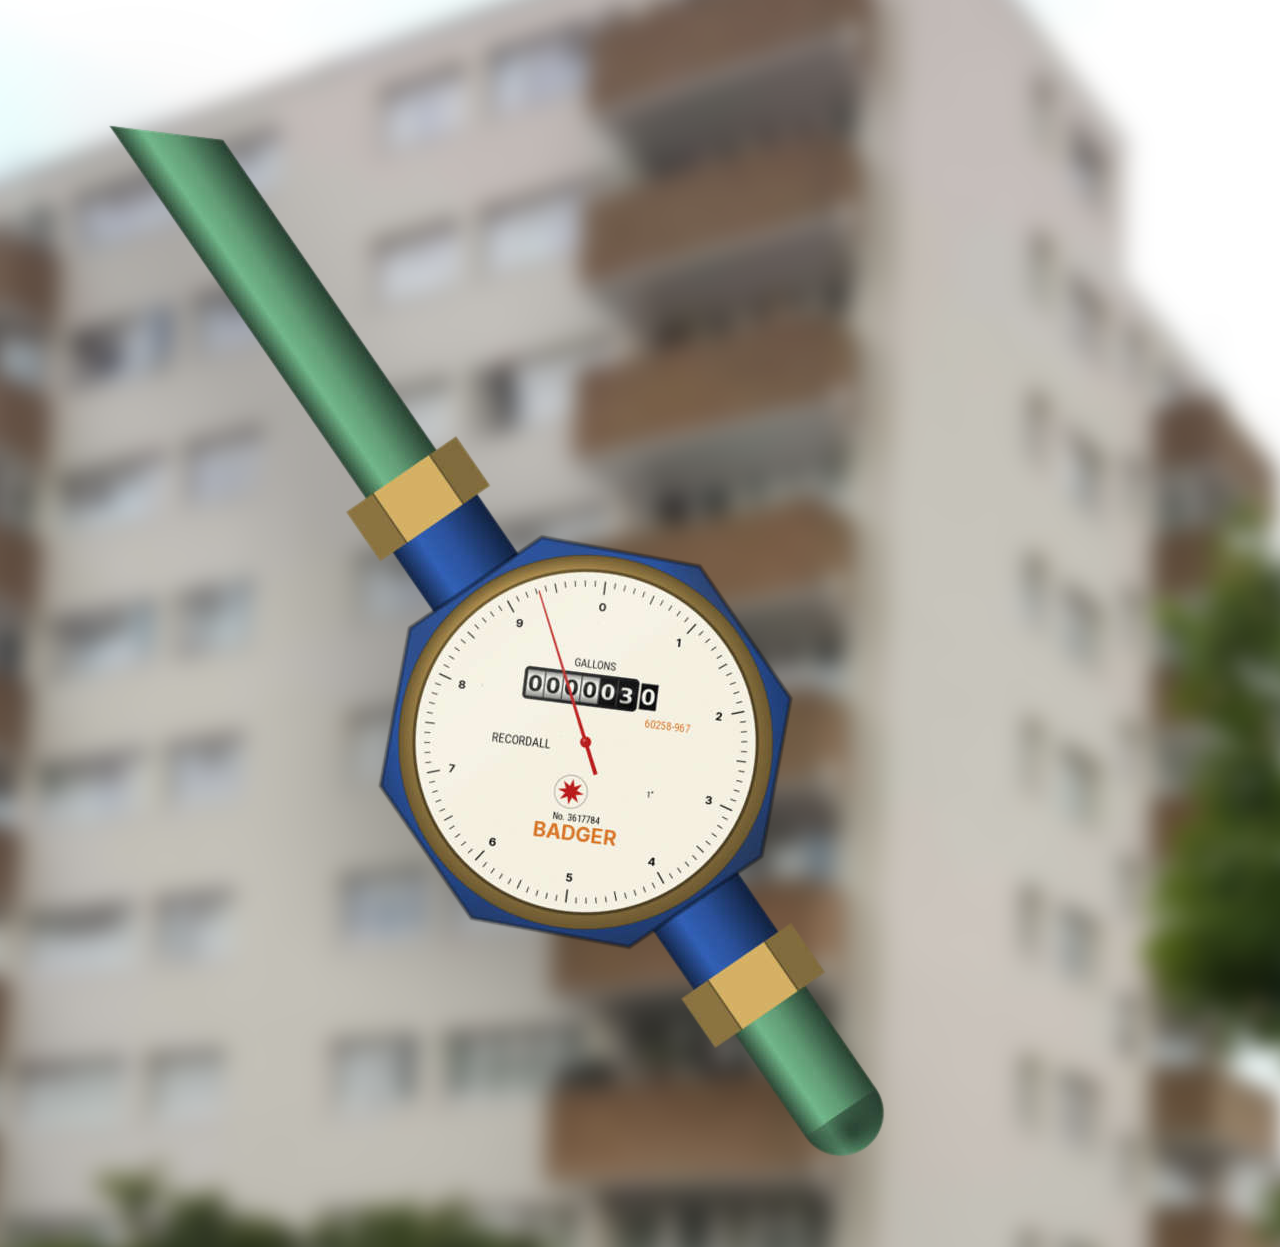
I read 29.3; gal
